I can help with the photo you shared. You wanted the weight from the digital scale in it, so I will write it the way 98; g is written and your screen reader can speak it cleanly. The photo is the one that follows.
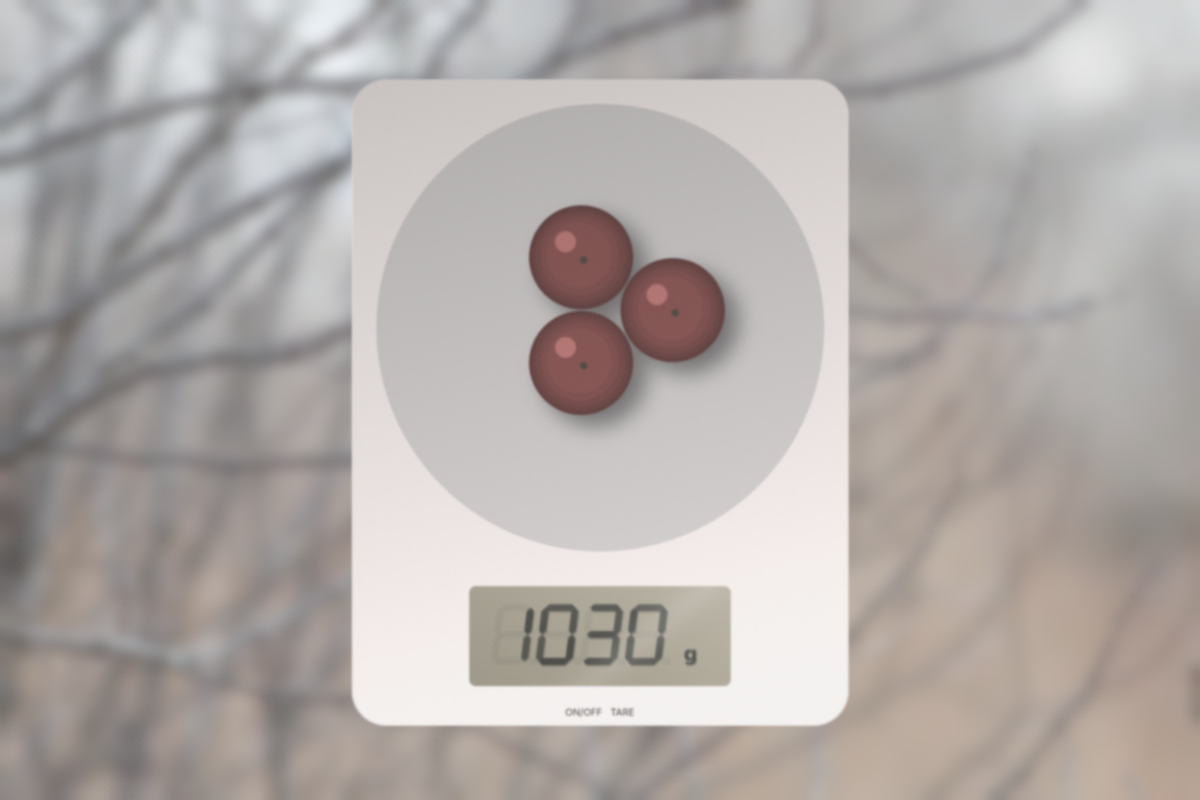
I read 1030; g
